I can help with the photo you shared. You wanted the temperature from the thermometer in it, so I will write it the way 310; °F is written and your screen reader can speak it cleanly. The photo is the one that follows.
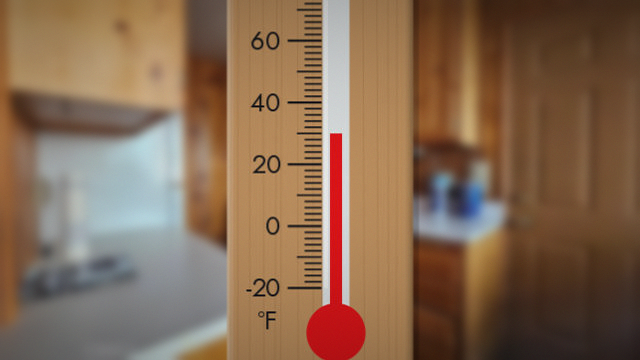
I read 30; °F
